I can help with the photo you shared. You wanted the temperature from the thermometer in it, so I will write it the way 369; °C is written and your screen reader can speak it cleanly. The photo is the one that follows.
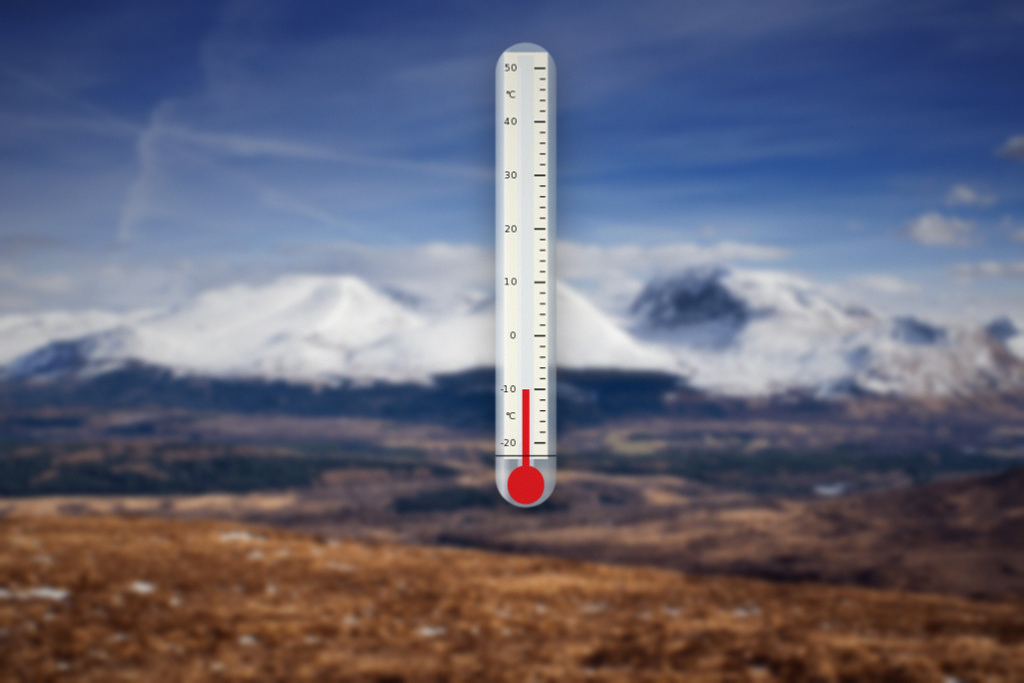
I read -10; °C
